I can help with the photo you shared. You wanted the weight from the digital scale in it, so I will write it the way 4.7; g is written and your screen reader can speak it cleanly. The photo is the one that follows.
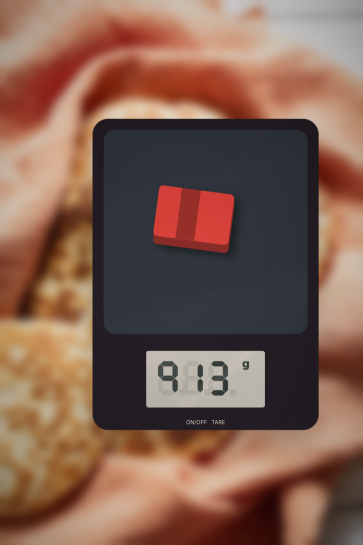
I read 913; g
